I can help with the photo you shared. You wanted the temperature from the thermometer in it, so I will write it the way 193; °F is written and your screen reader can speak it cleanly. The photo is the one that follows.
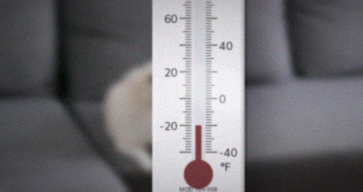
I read -20; °F
